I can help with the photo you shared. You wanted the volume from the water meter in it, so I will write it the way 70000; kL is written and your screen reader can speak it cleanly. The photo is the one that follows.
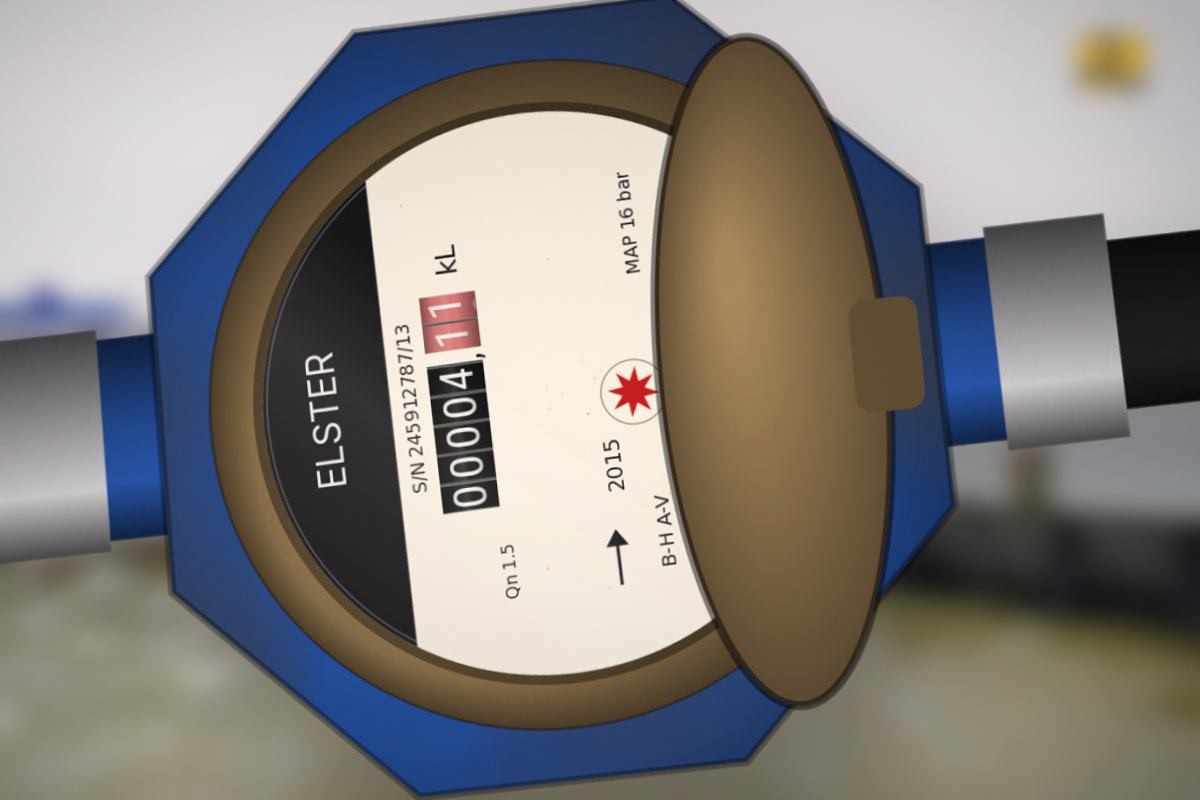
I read 4.11; kL
